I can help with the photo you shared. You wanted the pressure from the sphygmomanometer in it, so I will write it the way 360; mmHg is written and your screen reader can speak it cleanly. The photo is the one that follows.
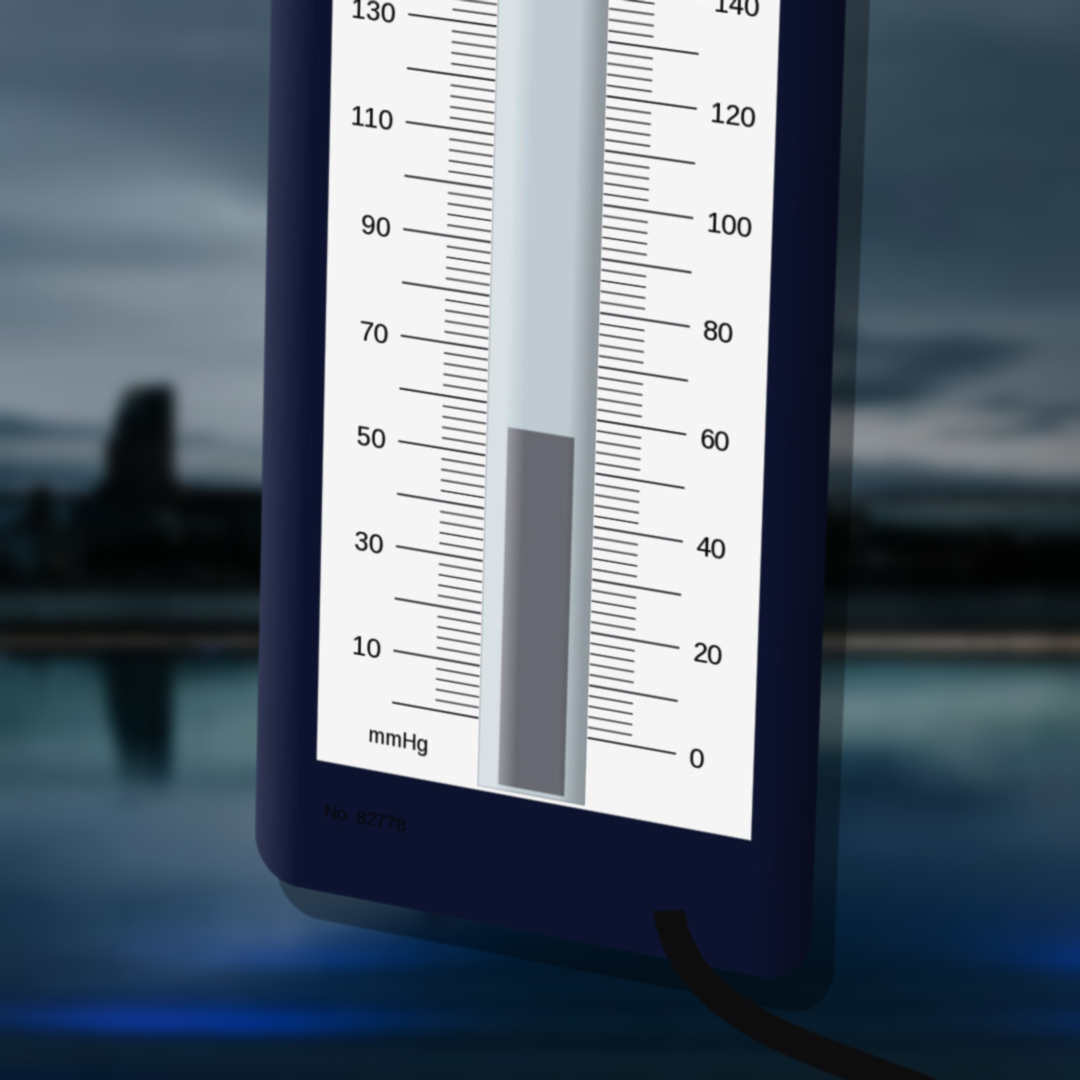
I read 56; mmHg
